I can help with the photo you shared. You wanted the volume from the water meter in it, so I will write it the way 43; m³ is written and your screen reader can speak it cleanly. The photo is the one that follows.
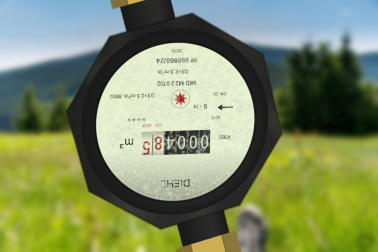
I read 4.85; m³
